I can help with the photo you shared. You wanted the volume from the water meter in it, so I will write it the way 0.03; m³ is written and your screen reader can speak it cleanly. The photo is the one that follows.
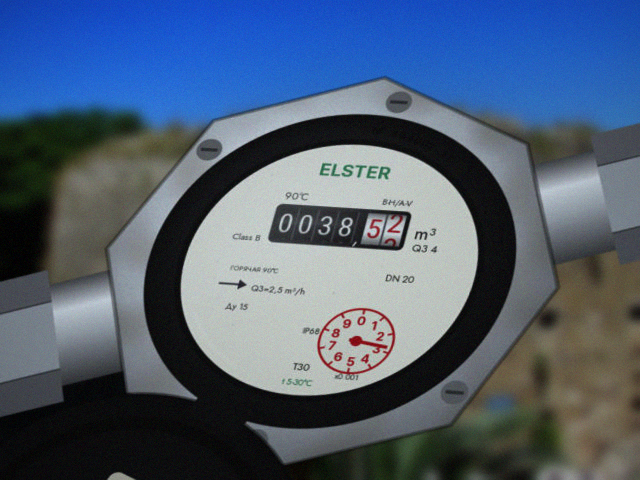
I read 38.522; m³
